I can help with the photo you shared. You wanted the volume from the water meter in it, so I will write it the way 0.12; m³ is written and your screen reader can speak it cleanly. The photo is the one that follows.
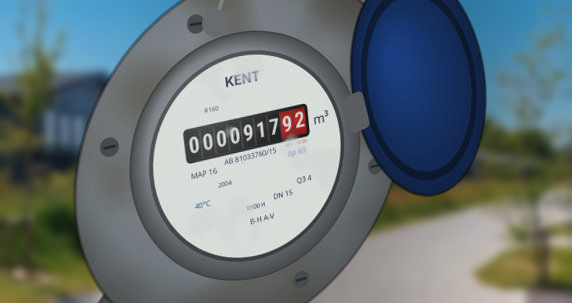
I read 917.92; m³
